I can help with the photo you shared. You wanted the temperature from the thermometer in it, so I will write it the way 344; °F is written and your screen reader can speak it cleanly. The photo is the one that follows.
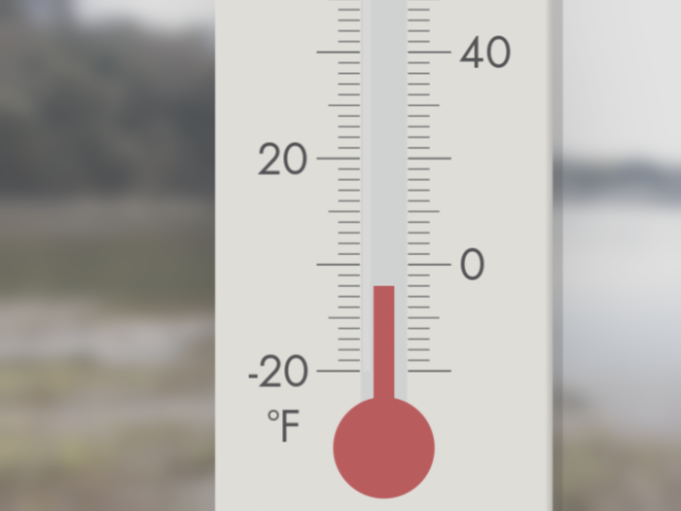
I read -4; °F
